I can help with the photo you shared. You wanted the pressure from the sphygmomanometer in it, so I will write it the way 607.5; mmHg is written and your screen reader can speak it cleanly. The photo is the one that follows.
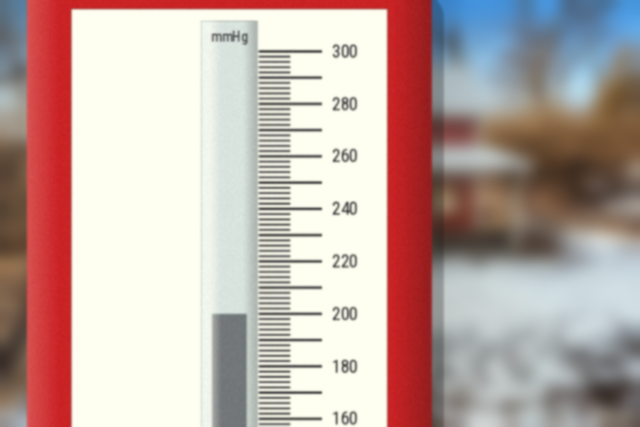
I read 200; mmHg
